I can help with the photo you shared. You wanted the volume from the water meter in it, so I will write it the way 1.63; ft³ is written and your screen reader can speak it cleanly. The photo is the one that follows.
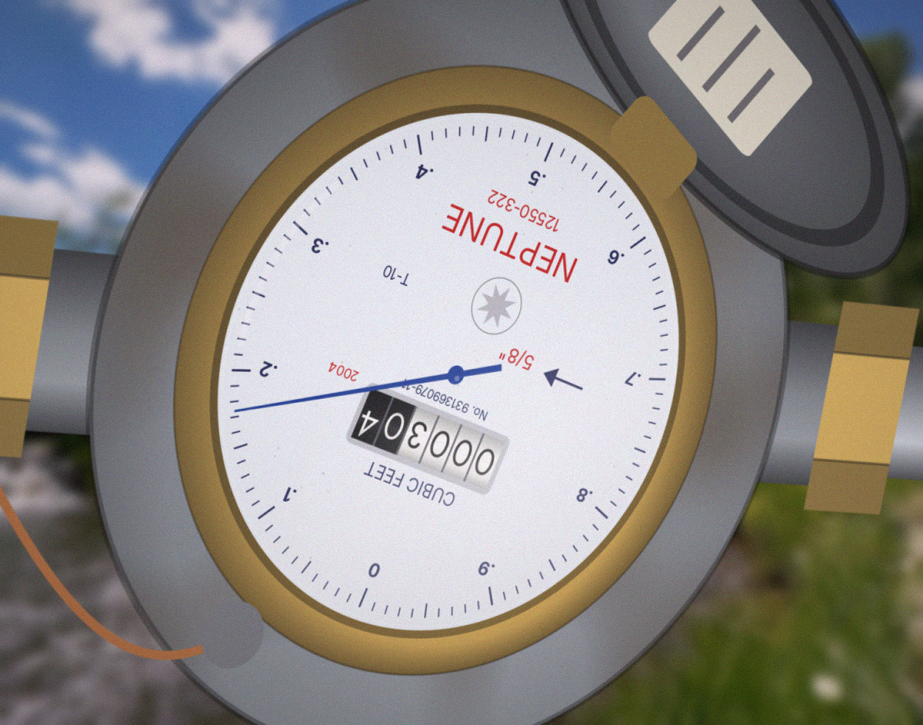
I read 304.17; ft³
